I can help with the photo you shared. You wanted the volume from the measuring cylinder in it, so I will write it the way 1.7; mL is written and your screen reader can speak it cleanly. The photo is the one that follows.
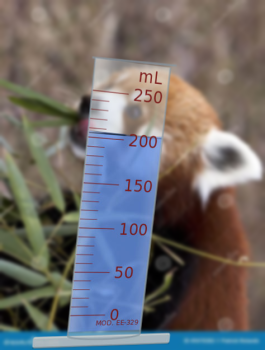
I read 205; mL
